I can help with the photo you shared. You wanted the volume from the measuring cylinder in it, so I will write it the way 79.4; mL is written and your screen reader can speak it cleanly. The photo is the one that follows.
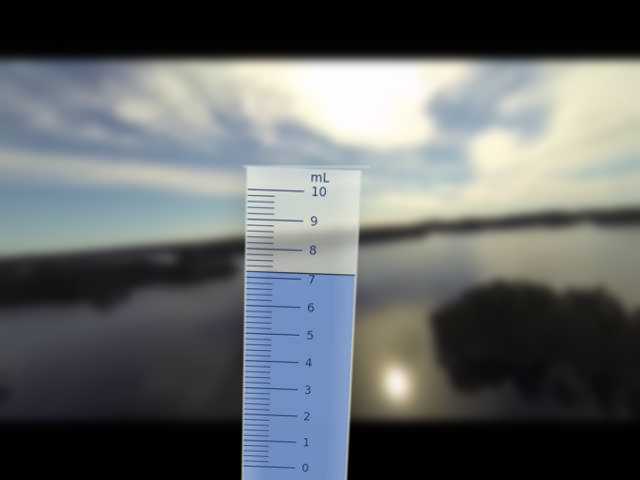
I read 7.2; mL
